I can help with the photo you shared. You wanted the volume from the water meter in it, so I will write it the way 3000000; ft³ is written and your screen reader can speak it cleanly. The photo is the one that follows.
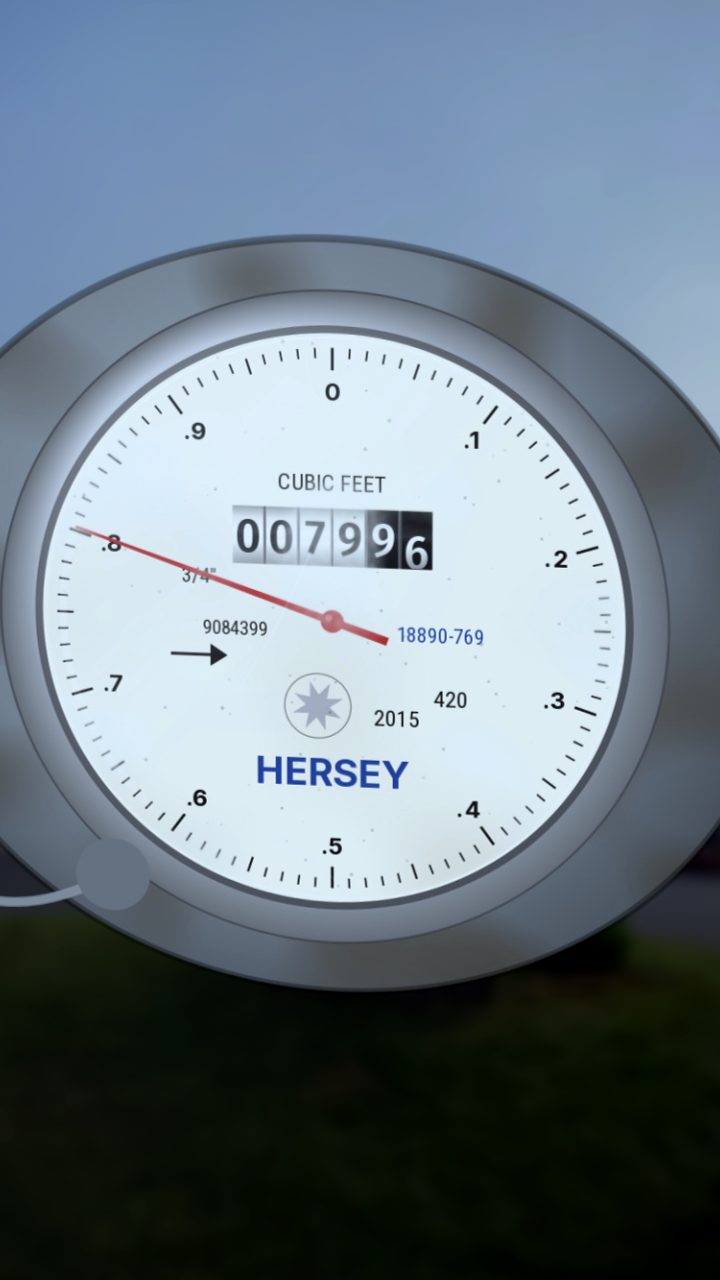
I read 7995.80; ft³
